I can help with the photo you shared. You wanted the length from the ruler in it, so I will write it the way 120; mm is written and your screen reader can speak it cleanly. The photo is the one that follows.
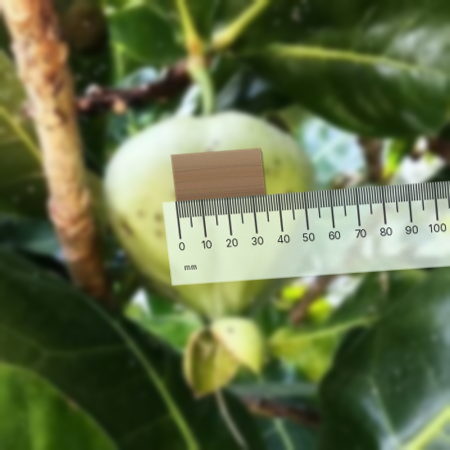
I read 35; mm
